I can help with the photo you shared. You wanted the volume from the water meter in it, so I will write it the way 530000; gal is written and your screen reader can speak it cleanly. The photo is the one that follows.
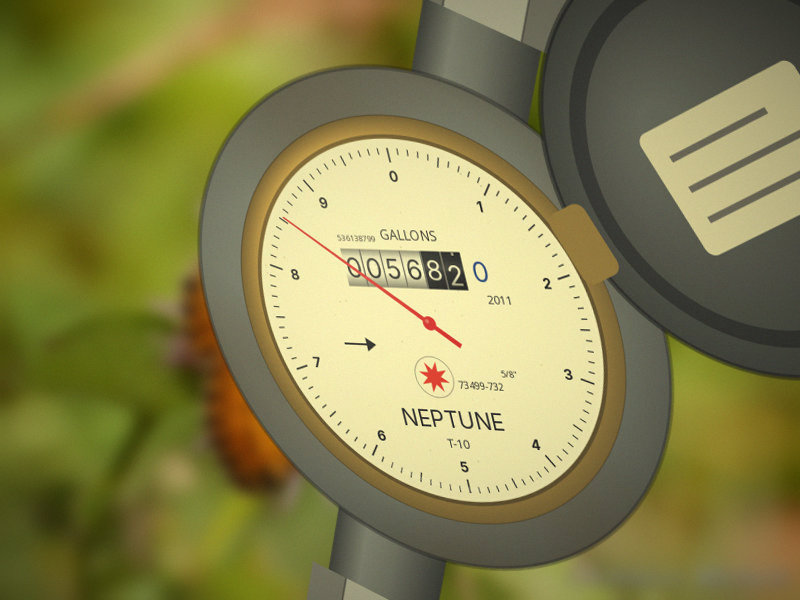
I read 56818.5; gal
